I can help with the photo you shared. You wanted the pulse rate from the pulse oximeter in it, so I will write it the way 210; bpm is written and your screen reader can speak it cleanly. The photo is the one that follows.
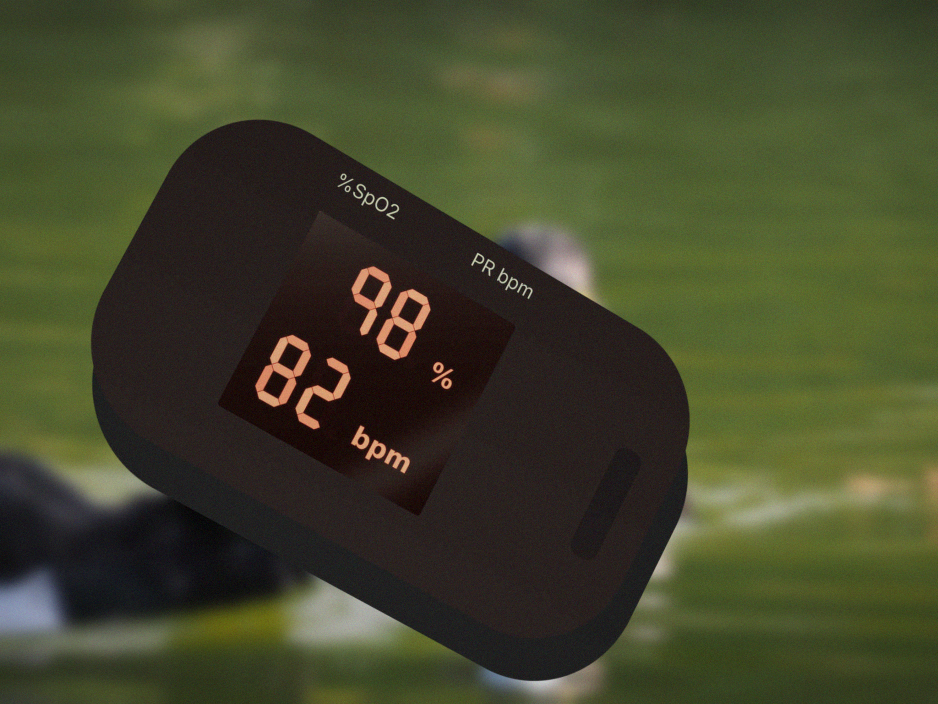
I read 82; bpm
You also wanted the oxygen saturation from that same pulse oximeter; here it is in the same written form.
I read 98; %
